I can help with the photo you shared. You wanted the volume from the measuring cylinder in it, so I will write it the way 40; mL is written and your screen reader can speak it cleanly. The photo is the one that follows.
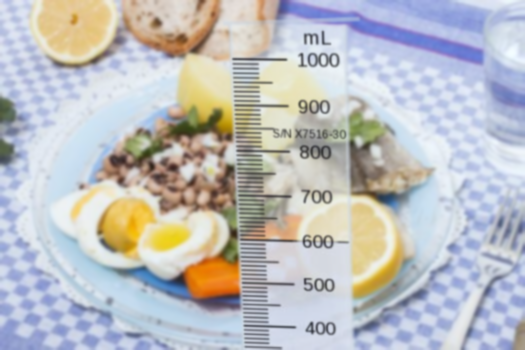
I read 600; mL
